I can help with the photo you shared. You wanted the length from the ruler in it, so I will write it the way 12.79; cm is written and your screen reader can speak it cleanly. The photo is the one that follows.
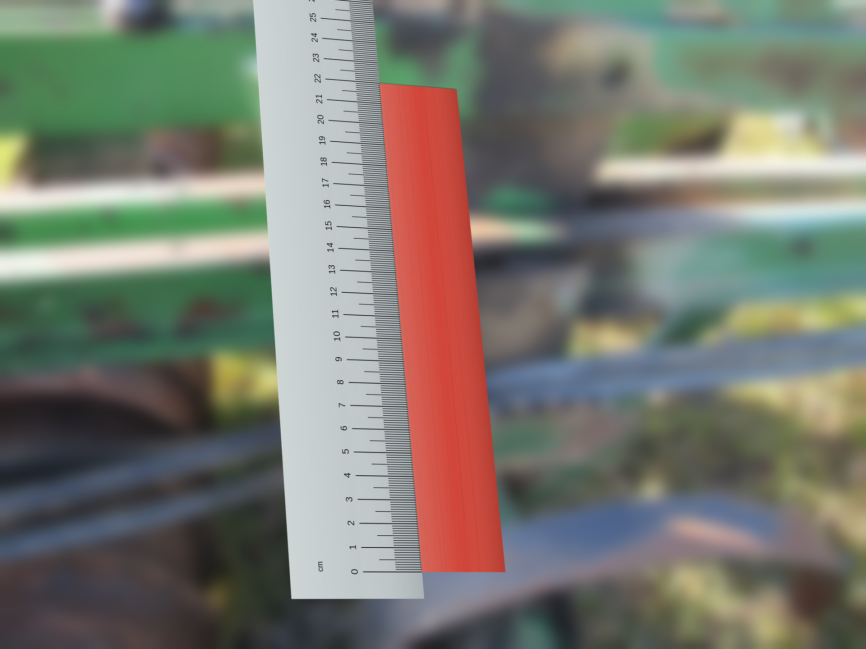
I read 22; cm
